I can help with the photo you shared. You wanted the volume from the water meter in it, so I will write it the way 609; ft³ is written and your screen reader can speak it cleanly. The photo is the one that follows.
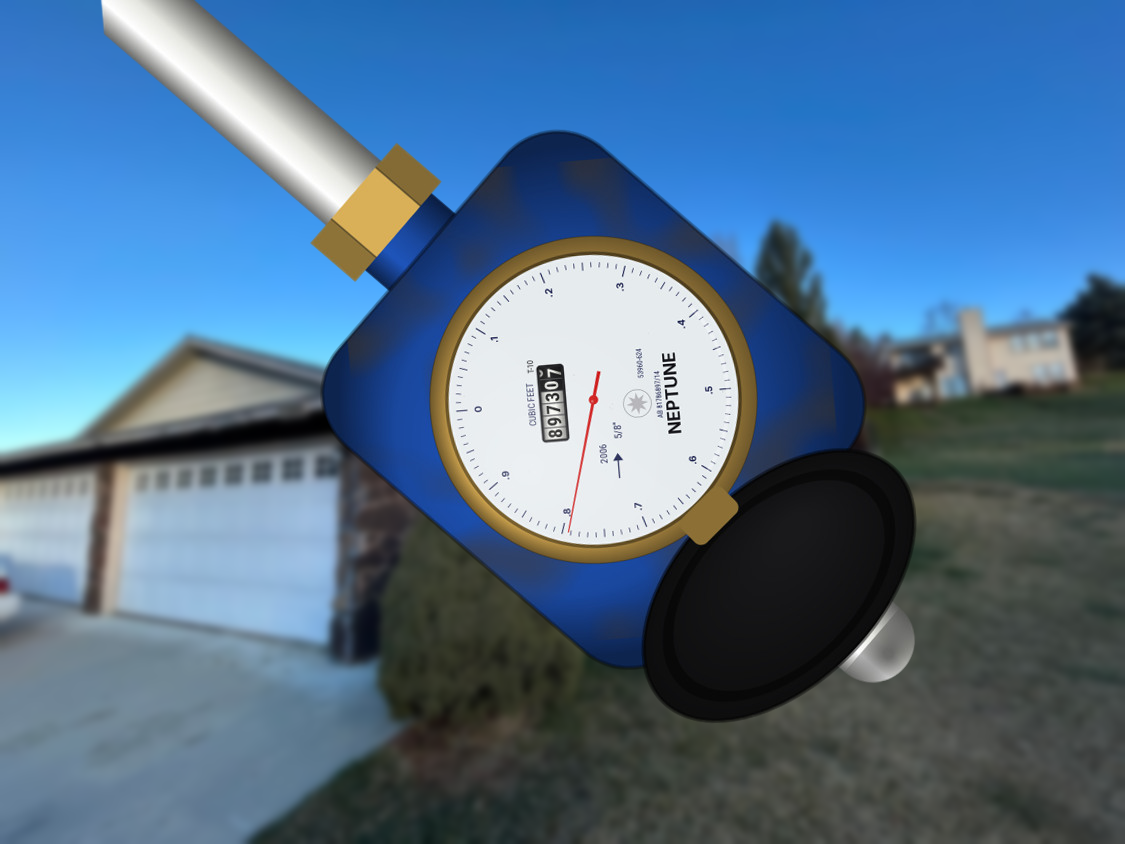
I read 897306.79; ft³
